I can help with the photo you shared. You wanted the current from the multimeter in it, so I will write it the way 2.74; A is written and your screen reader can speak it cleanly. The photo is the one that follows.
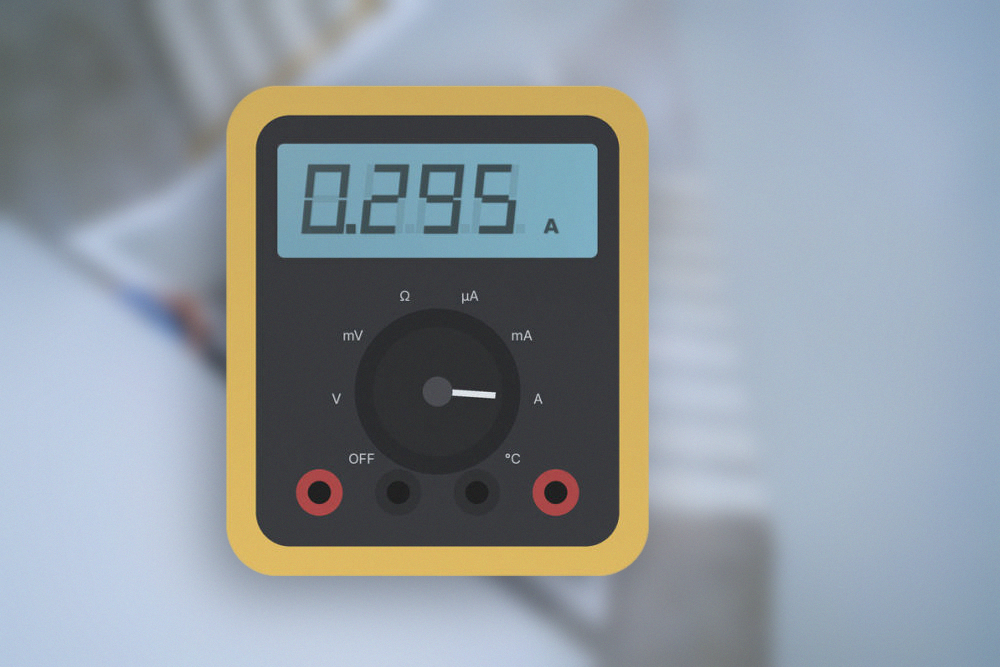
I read 0.295; A
